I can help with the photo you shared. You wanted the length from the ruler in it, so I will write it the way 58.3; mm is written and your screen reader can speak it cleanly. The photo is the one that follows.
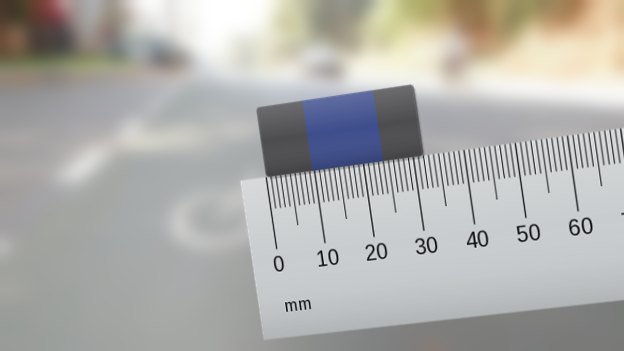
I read 32; mm
